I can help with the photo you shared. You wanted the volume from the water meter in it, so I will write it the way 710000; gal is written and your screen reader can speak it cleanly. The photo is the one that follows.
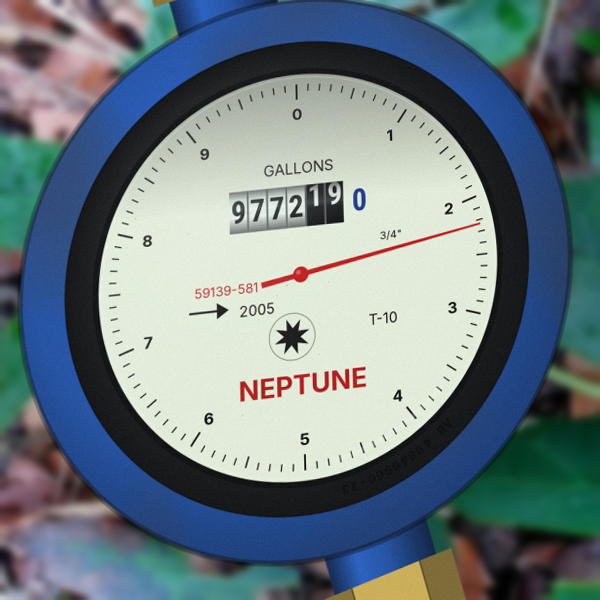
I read 9772192.2; gal
